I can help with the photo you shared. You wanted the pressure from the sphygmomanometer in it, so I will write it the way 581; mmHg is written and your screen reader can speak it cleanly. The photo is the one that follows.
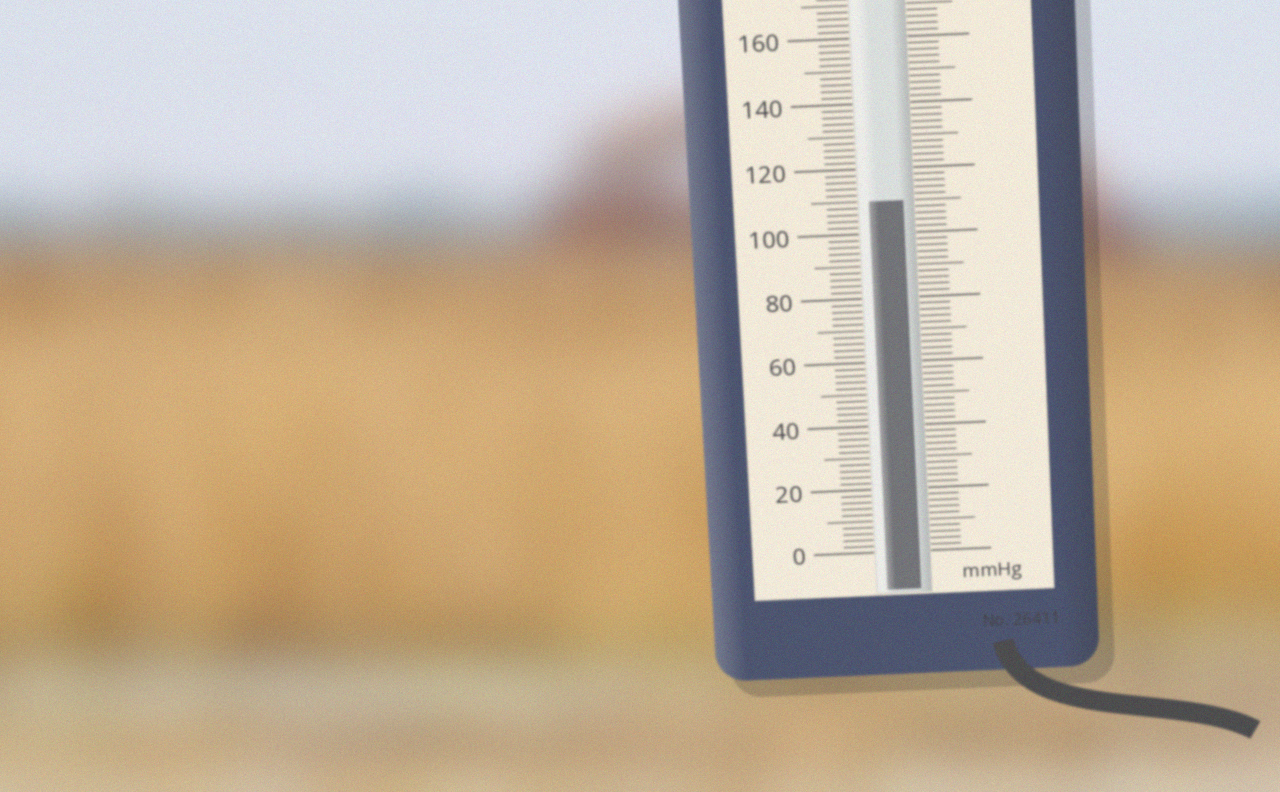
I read 110; mmHg
